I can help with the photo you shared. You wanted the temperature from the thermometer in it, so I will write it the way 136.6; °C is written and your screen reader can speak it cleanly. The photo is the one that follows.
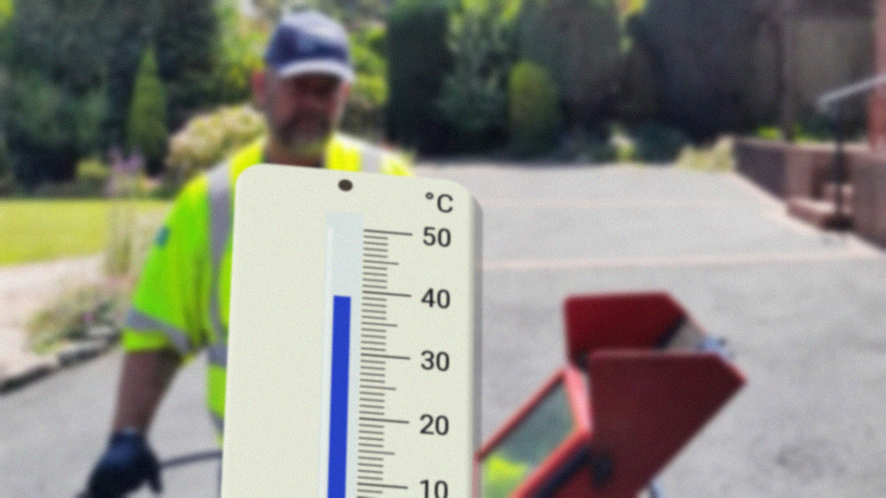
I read 39; °C
